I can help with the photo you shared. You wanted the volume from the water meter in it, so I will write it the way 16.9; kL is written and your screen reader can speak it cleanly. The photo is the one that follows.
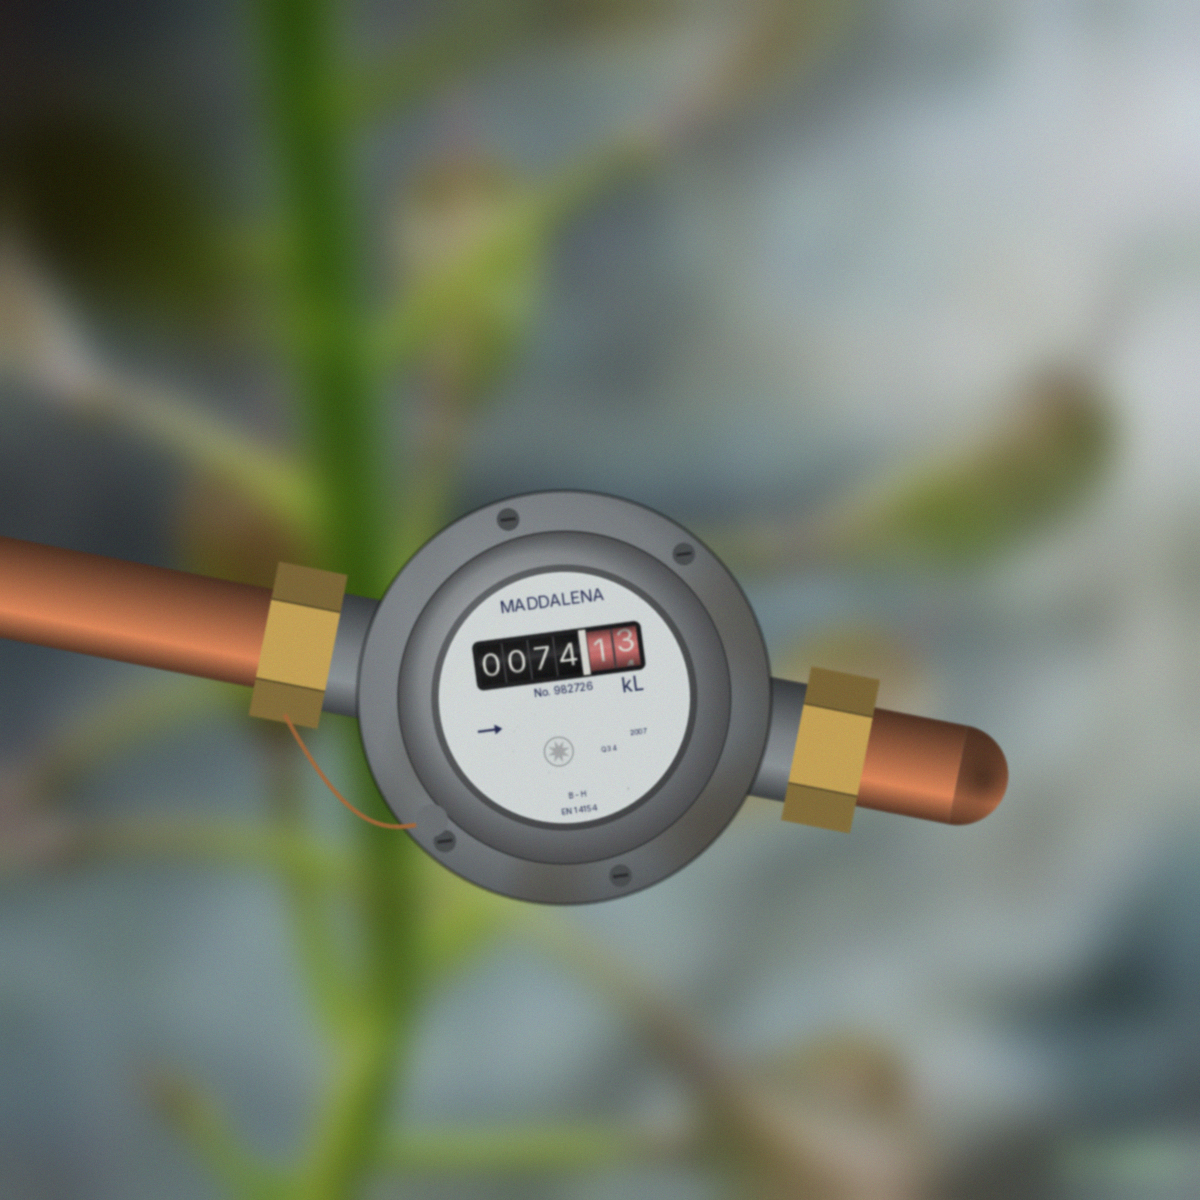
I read 74.13; kL
